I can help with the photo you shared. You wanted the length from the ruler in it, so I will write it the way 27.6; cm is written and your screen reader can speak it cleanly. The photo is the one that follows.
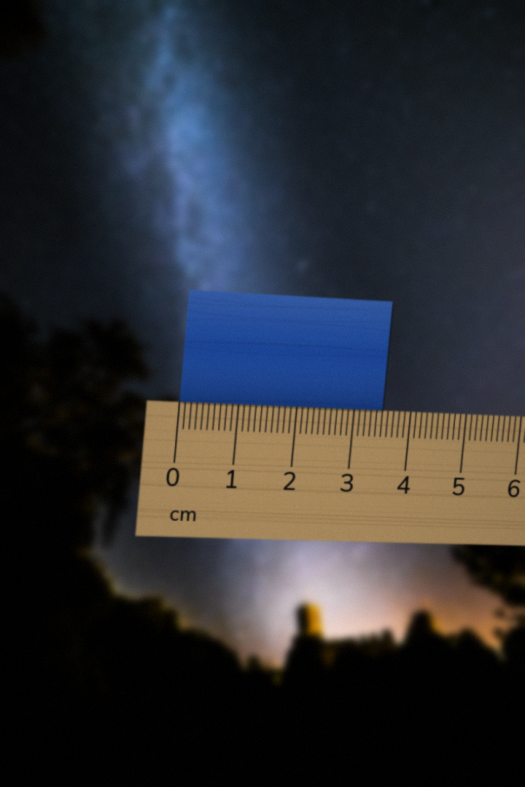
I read 3.5; cm
